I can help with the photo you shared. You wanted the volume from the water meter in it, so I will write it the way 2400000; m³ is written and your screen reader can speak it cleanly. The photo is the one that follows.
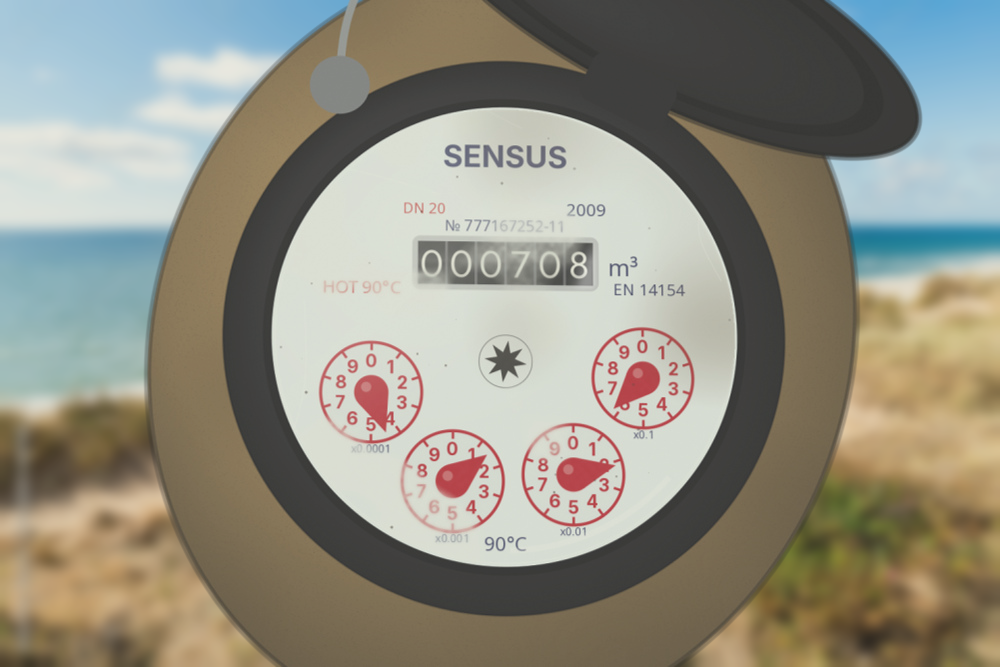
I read 708.6214; m³
